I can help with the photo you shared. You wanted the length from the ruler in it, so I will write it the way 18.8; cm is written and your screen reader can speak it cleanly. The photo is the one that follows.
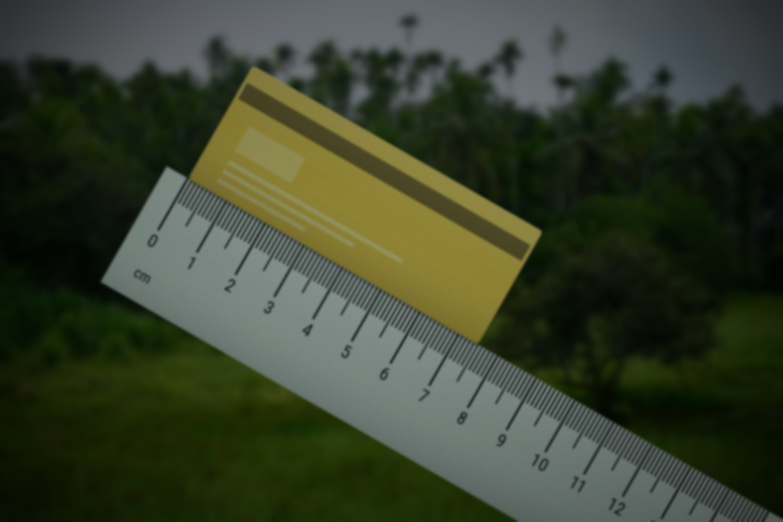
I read 7.5; cm
